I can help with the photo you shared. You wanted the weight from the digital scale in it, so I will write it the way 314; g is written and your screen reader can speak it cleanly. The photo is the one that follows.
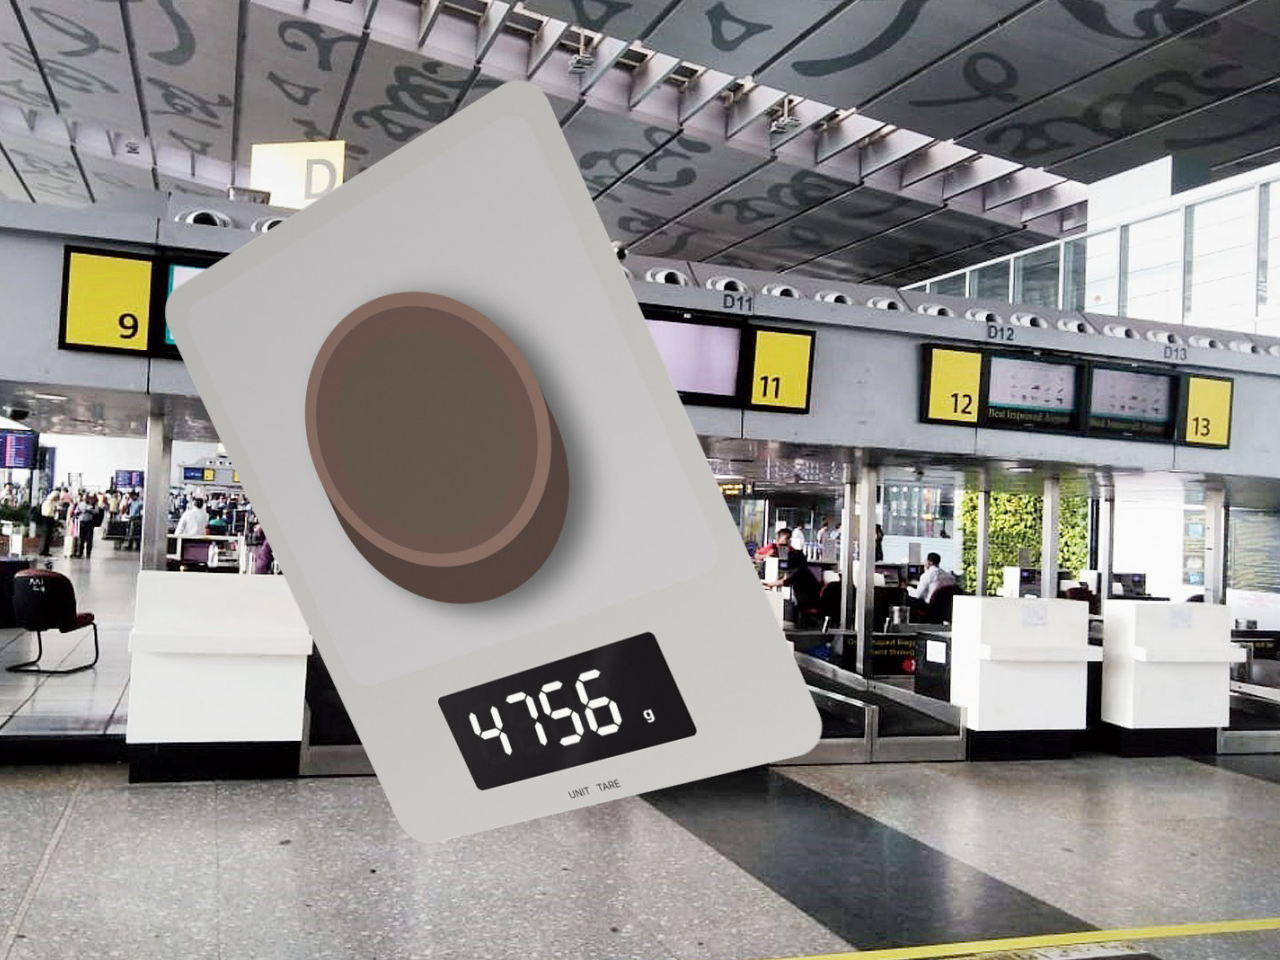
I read 4756; g
